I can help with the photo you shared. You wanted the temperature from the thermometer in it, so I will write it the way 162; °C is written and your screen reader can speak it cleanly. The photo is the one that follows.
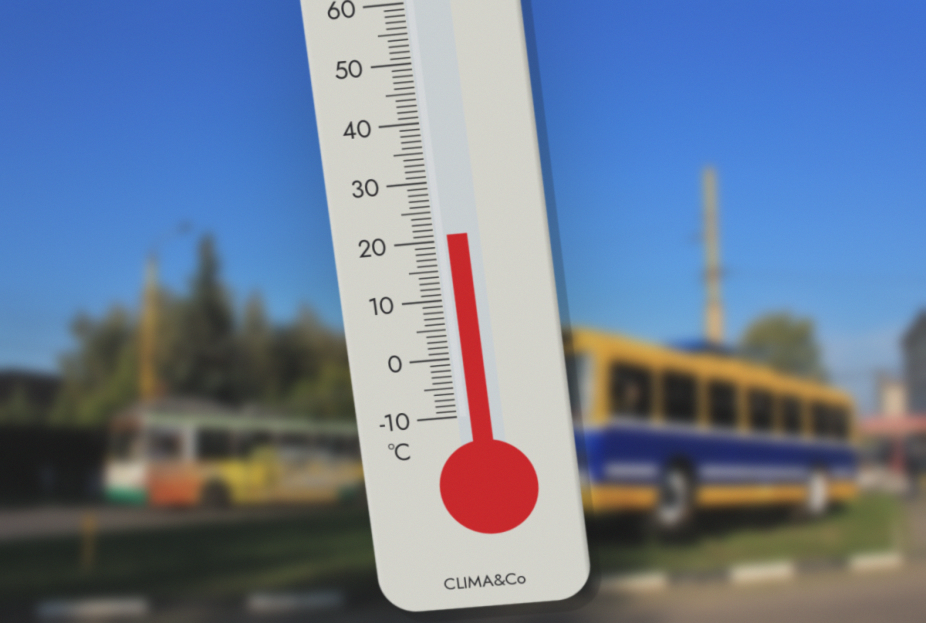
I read 21; °C
